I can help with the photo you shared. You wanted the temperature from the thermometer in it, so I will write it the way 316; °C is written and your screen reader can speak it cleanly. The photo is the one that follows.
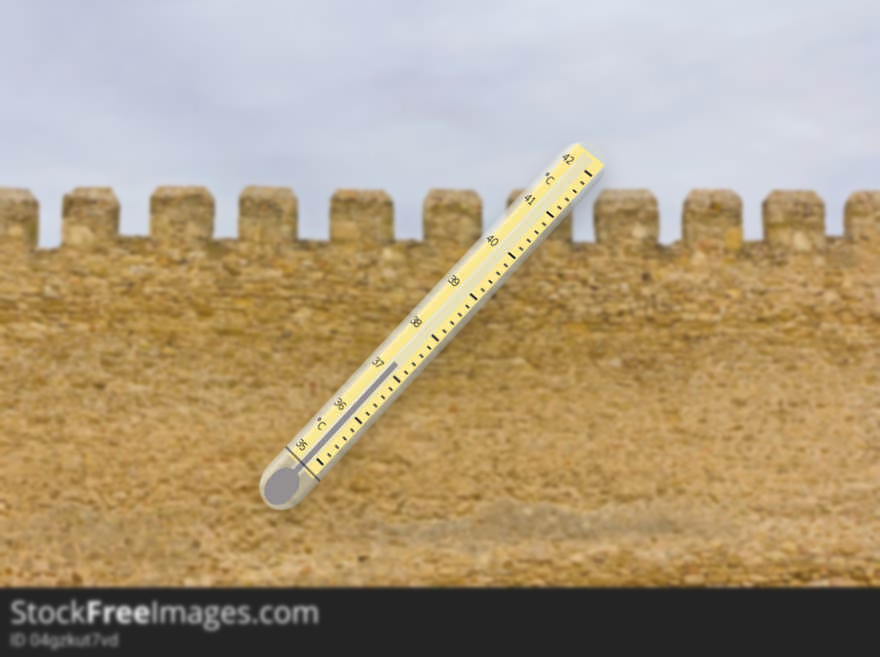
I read 37.2; °C
